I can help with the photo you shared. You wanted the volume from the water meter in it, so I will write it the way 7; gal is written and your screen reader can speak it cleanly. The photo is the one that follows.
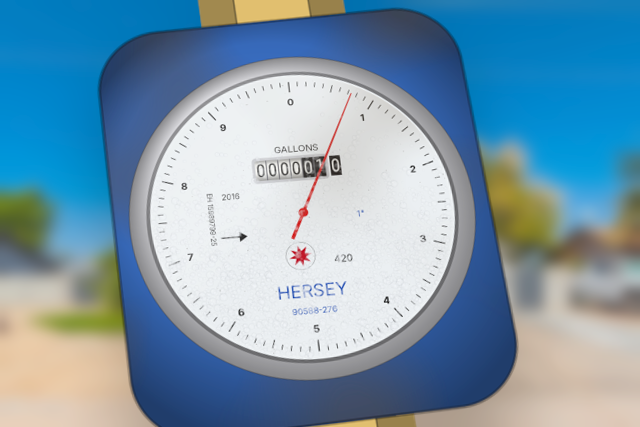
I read 10.7; gal
